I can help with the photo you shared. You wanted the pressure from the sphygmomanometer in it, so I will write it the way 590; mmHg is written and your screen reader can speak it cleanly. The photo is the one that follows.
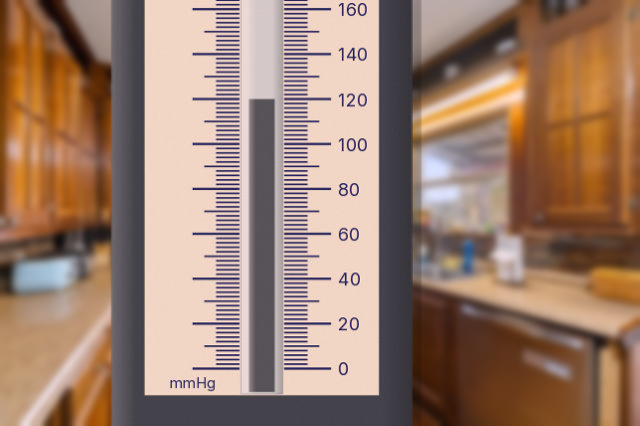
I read 120; mmHg
